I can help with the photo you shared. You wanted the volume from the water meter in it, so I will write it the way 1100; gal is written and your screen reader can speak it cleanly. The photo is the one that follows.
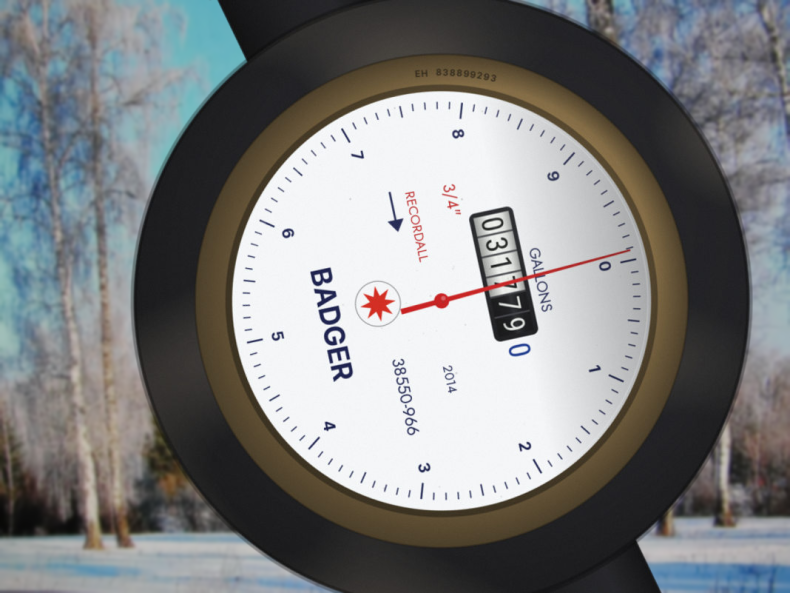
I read 317789.9; gal
